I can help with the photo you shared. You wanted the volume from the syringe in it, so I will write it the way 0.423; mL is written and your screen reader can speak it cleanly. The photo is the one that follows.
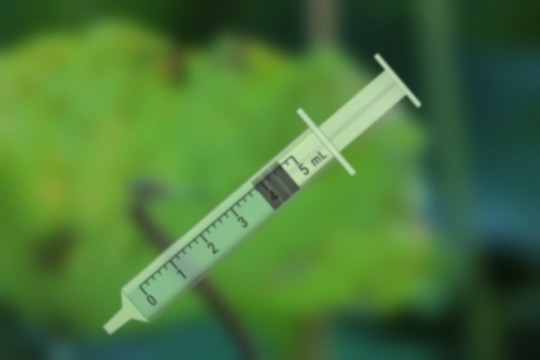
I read 3.8; mL
